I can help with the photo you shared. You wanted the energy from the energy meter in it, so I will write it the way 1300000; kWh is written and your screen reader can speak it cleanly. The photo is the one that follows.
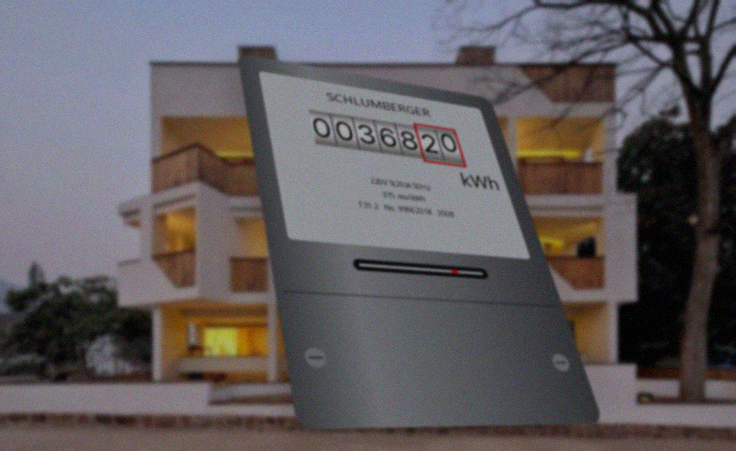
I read 368.20; kWh
